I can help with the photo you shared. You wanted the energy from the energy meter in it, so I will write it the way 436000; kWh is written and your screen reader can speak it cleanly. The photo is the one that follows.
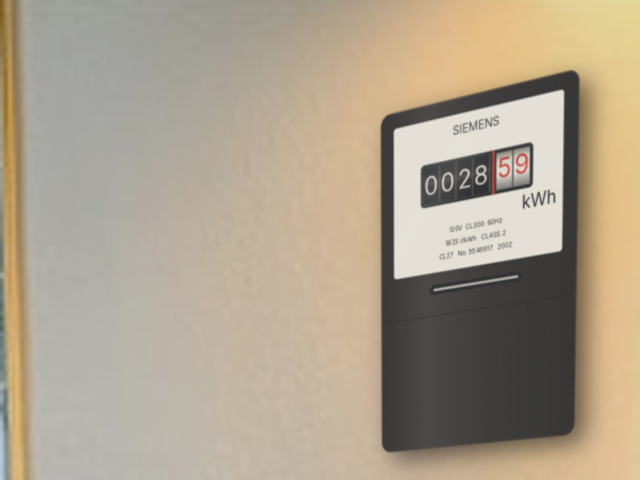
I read 28.59; kWh
